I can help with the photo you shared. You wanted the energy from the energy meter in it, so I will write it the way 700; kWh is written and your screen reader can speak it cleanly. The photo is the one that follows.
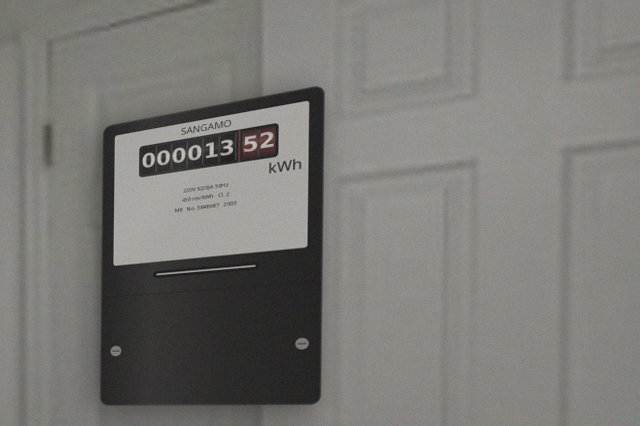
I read 13.52; kWh
